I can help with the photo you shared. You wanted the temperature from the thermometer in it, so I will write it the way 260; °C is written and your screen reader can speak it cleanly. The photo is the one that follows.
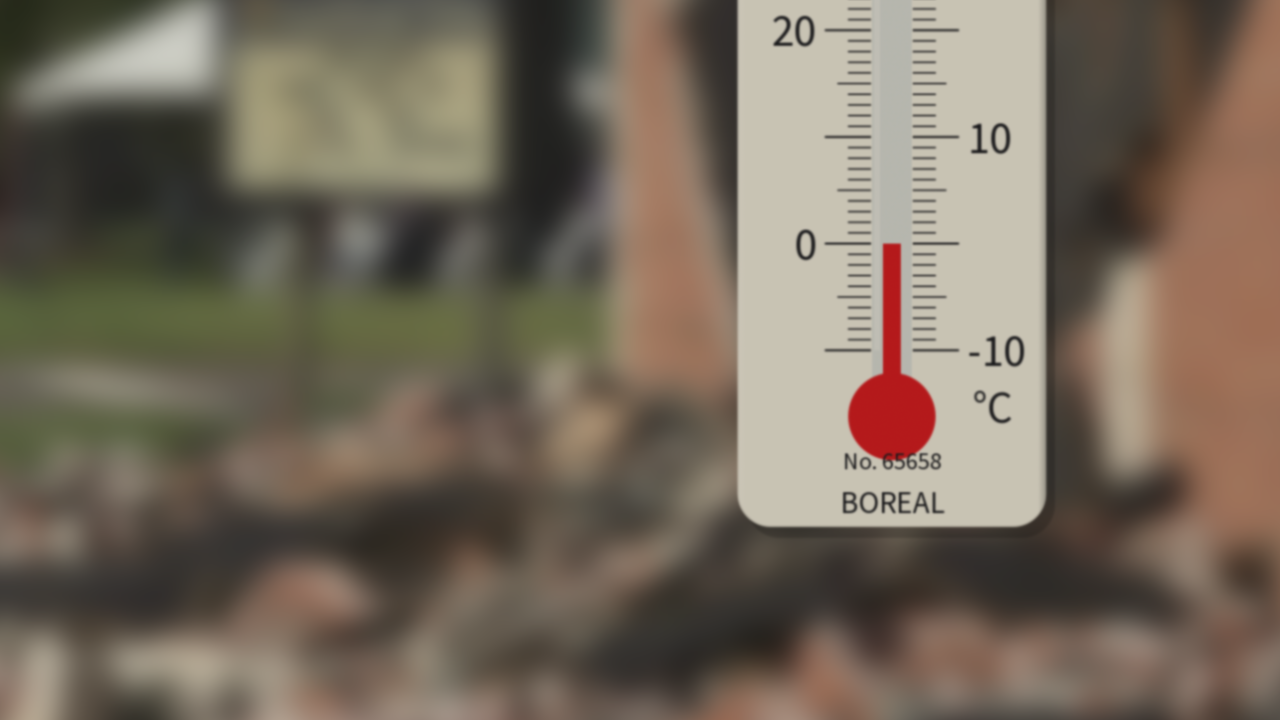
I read 0; °C
